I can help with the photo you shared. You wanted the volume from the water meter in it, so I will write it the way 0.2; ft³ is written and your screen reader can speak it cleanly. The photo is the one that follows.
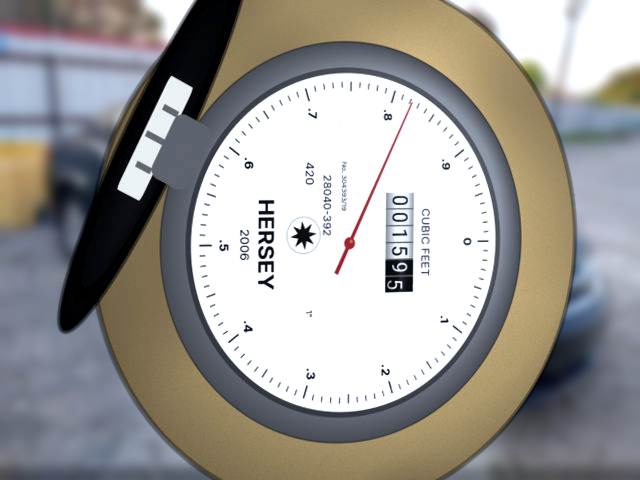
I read 1594.82; ft³
